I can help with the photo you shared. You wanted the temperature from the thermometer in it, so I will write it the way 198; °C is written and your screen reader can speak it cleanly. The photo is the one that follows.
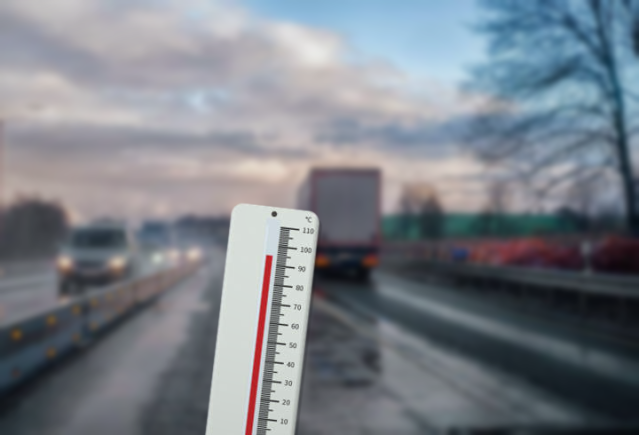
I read 95; °C
